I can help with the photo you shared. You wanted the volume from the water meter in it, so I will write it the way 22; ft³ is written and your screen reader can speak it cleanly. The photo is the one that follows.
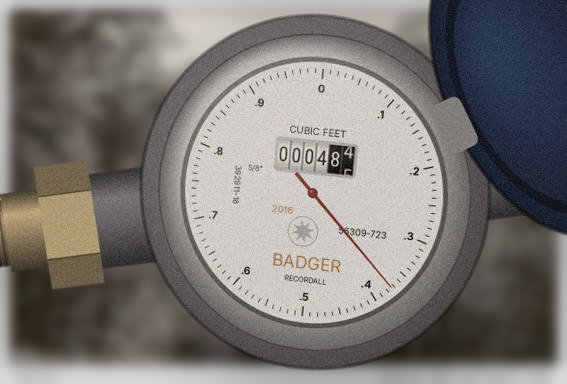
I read 484.37; ft³
